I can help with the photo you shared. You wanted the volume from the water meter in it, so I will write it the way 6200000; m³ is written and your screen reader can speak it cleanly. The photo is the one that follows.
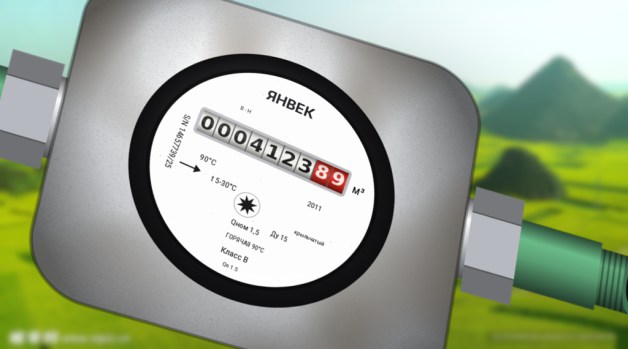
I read 4123.89; m³
